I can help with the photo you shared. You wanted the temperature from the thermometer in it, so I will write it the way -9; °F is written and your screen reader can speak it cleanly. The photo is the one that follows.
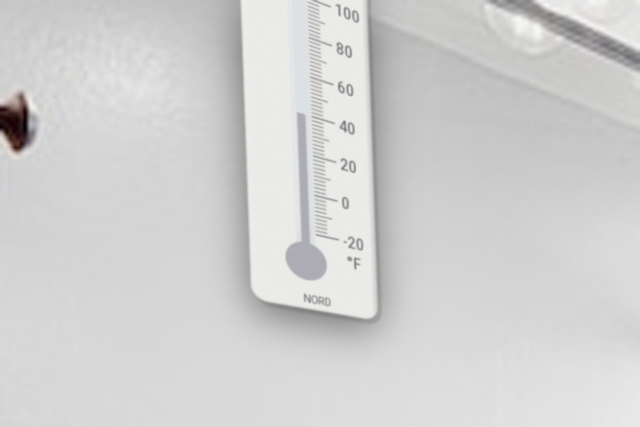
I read 40; °F
